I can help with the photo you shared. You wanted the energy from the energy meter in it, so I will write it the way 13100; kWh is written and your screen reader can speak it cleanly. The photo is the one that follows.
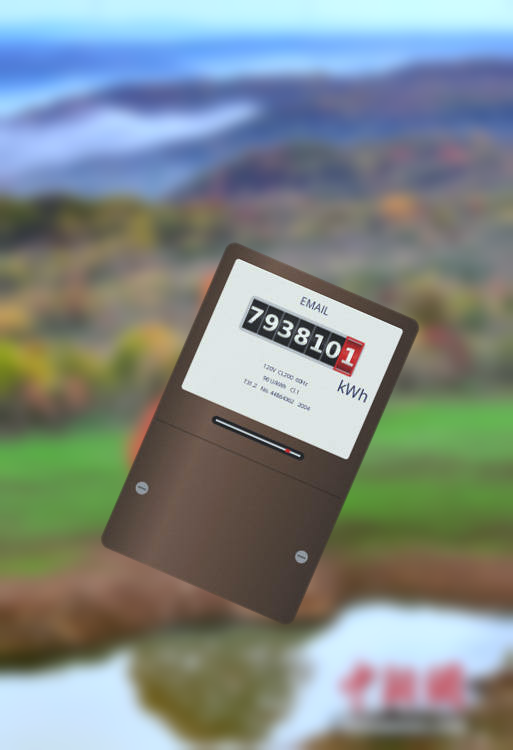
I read 793810.1; kWh
